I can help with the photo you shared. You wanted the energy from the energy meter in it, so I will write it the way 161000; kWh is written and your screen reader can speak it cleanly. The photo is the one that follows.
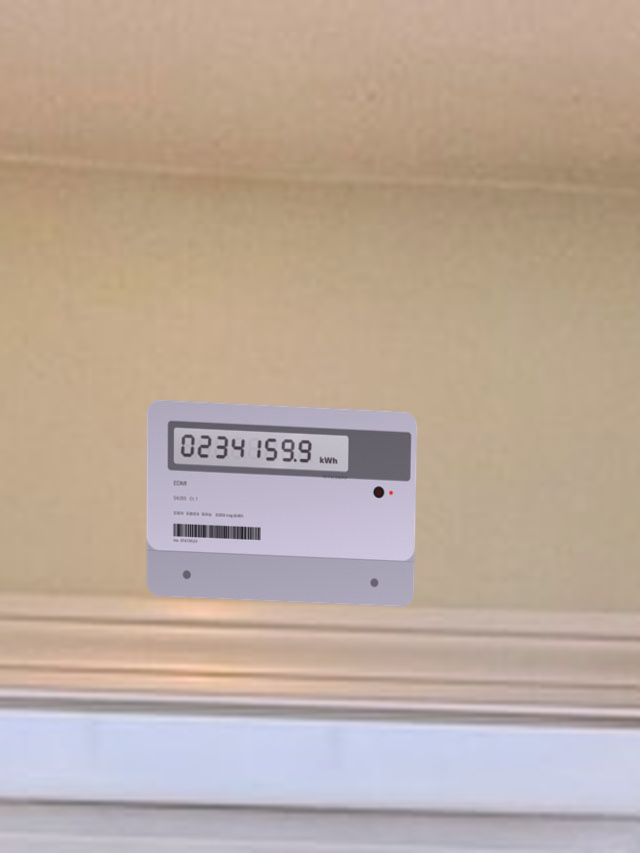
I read 234159.9; kWh
